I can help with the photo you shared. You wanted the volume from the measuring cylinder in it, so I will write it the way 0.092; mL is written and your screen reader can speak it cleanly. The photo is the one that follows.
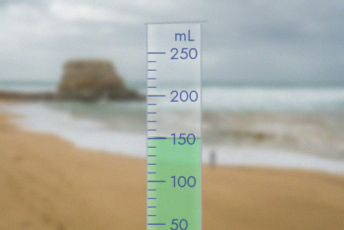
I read 150; mL
